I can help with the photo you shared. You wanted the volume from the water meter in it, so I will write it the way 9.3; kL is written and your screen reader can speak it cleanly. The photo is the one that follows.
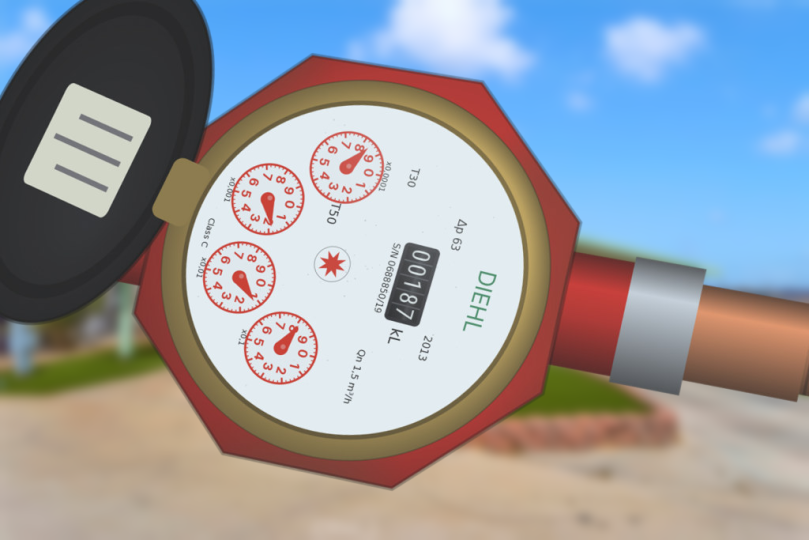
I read 187.8118; kL
